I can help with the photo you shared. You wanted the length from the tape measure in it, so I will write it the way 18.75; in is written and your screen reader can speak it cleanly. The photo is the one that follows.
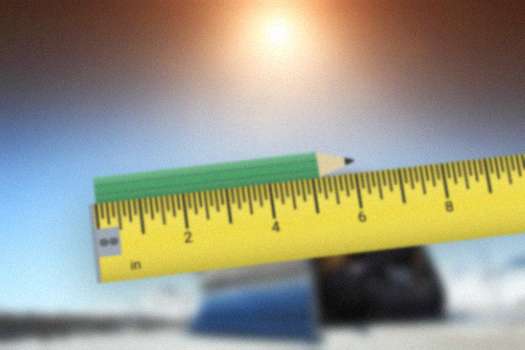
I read 6; in
